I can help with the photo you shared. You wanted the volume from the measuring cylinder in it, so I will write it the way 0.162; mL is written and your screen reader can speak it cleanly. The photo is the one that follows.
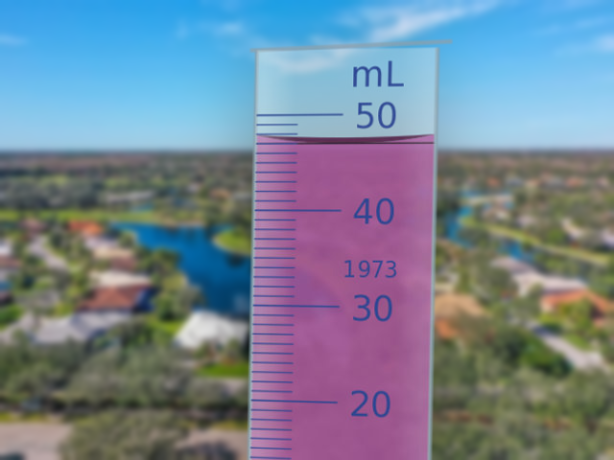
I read 47; mL
